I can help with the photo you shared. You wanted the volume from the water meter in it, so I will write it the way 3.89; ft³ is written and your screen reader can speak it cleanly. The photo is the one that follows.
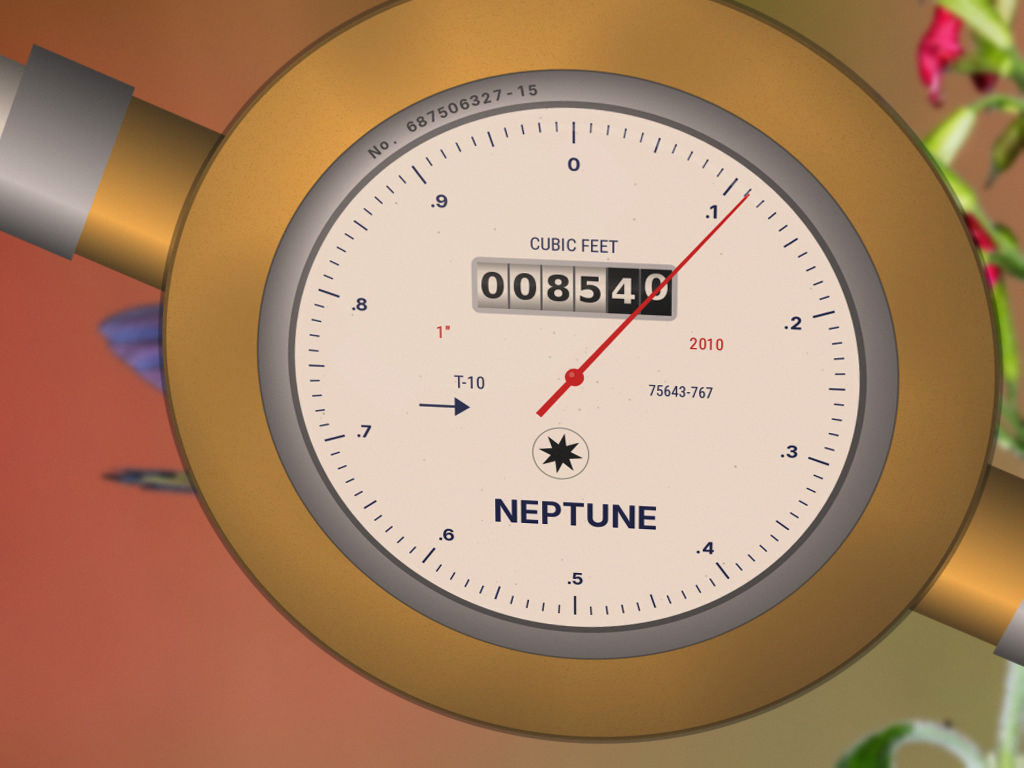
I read 8540.11; ft³
